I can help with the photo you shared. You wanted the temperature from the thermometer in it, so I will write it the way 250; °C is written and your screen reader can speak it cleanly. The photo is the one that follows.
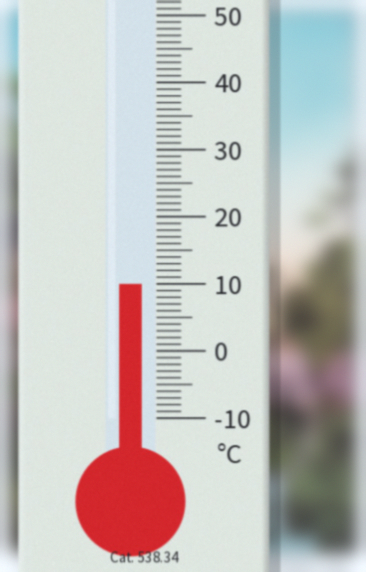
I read 10; °C
